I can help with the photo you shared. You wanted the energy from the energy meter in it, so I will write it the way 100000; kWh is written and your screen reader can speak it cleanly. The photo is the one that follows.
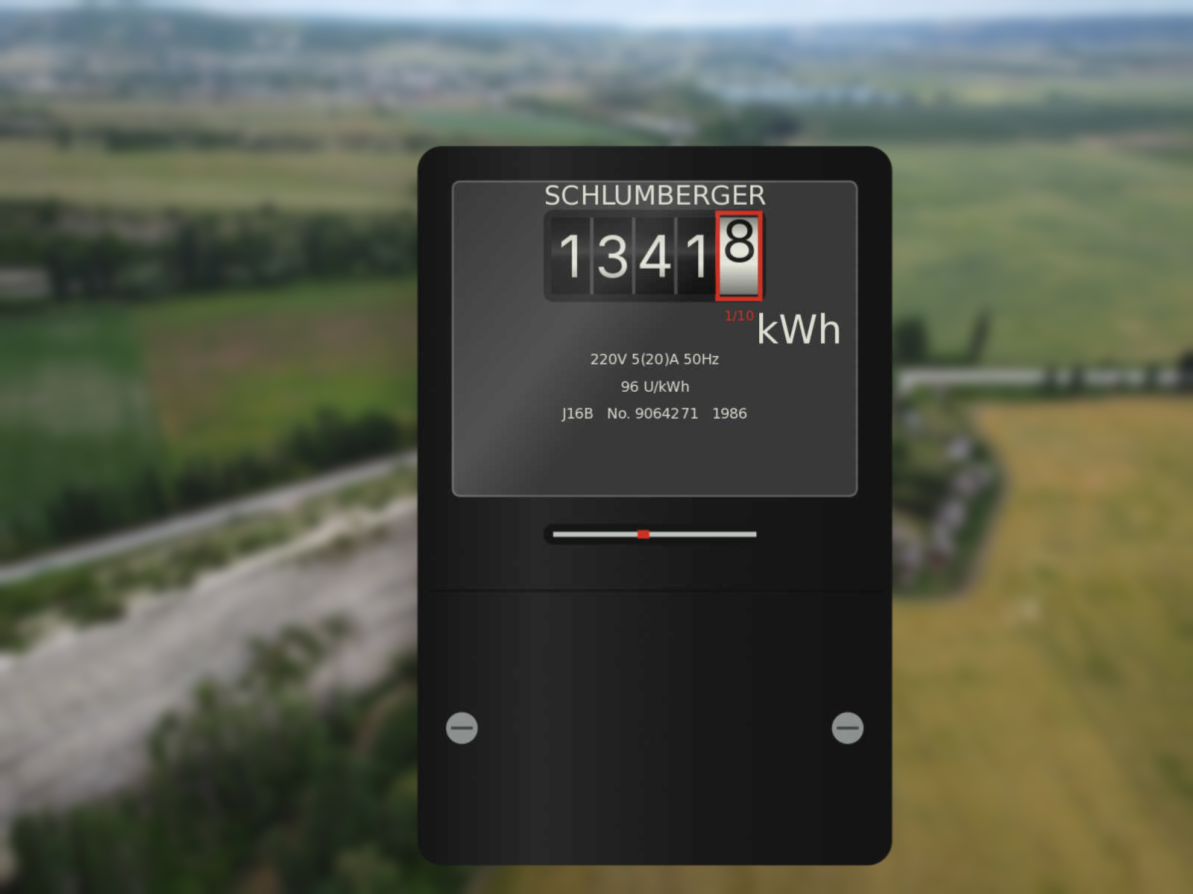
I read 1341.8; kWh
